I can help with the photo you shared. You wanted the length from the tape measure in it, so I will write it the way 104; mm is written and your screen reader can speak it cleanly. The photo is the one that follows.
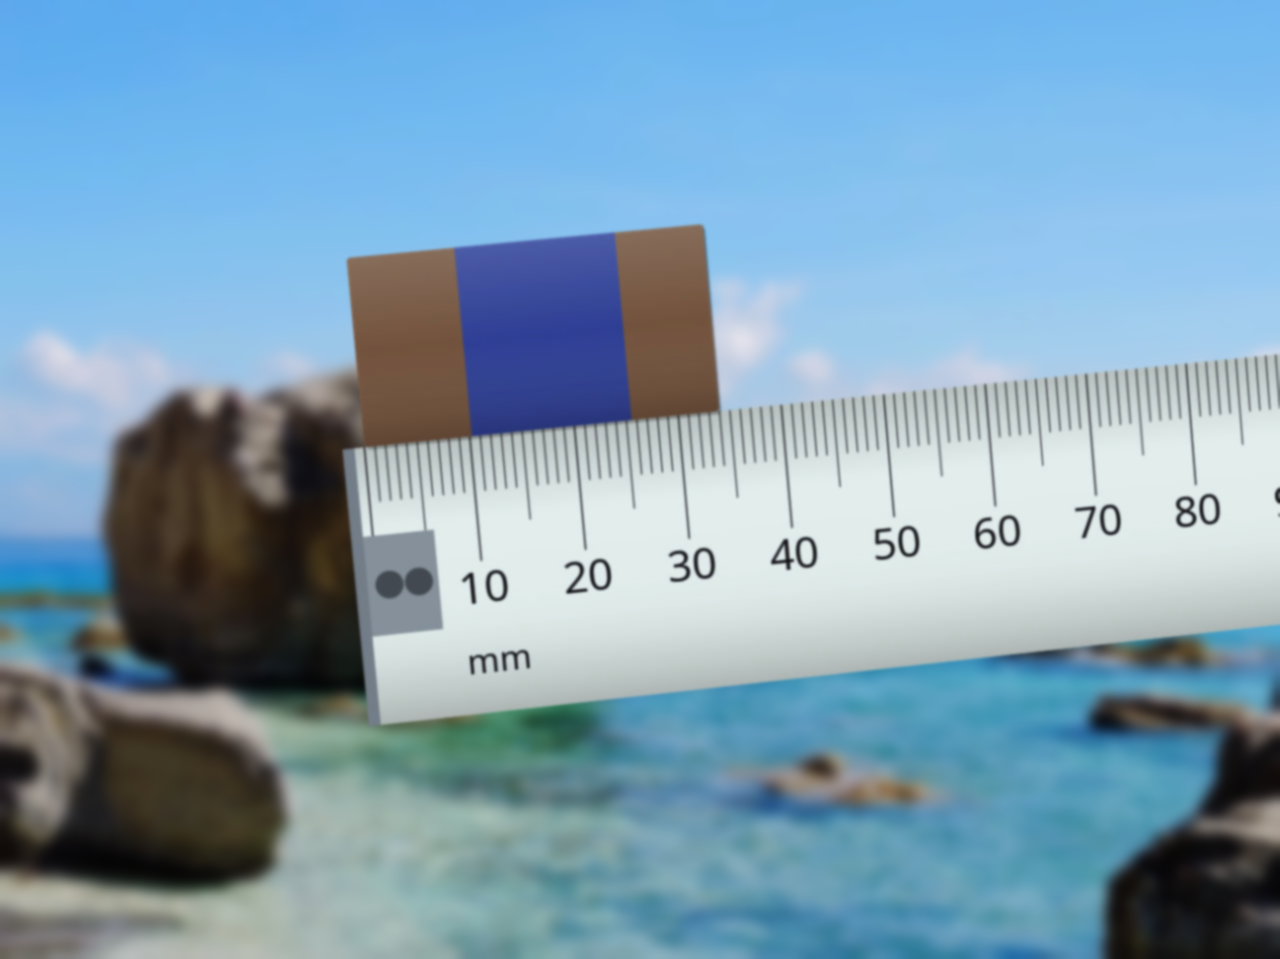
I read 34; mm
